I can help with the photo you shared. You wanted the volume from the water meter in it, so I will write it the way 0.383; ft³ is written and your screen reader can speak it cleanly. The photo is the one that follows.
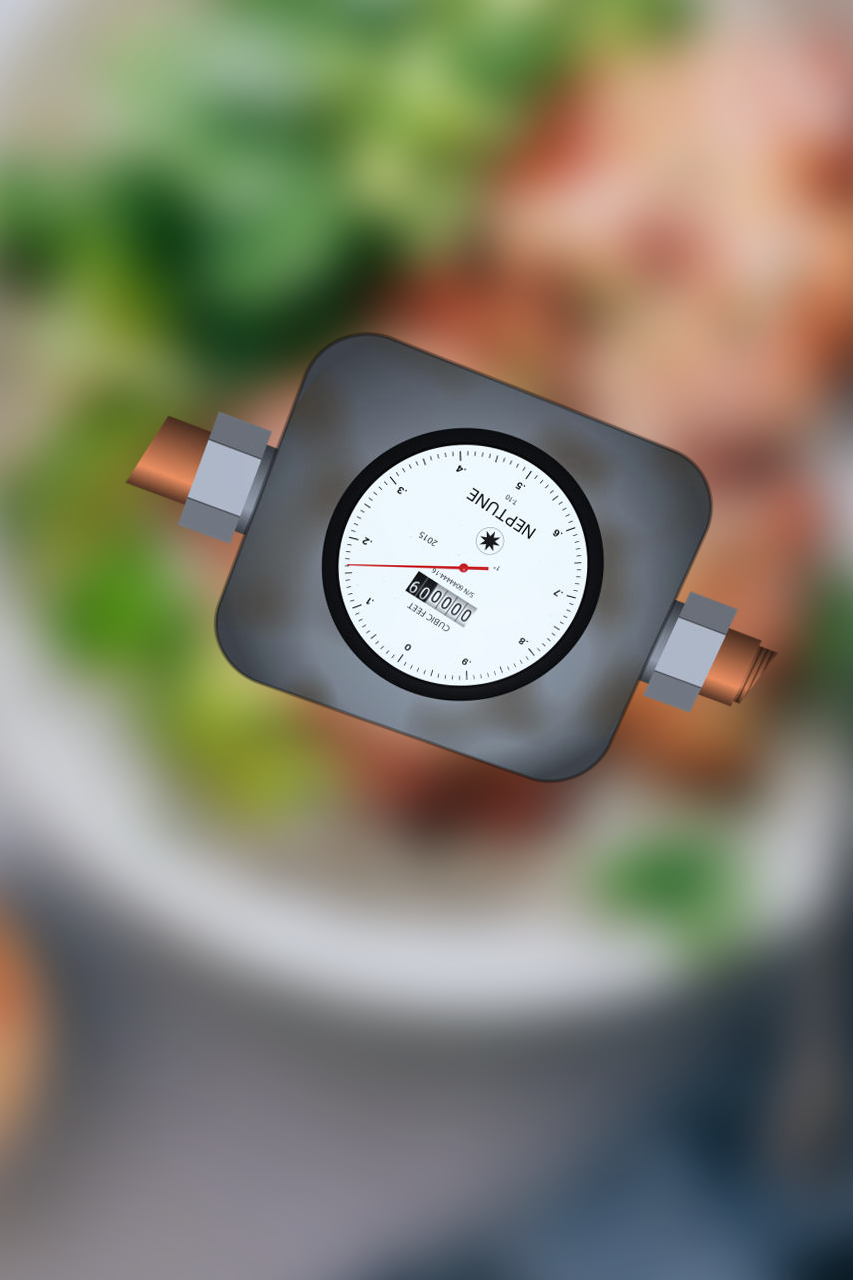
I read 9.16; ft³
